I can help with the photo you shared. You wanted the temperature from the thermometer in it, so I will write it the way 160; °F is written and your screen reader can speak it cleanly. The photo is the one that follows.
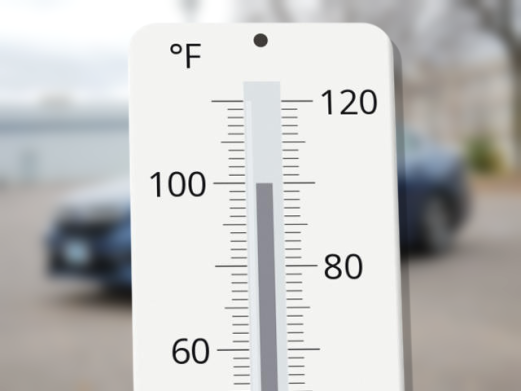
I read 100; °F
